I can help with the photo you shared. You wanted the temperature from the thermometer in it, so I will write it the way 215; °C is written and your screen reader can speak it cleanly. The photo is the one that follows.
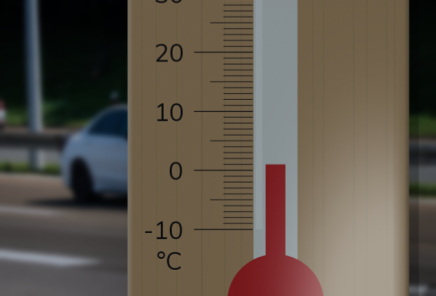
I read 1; °C
